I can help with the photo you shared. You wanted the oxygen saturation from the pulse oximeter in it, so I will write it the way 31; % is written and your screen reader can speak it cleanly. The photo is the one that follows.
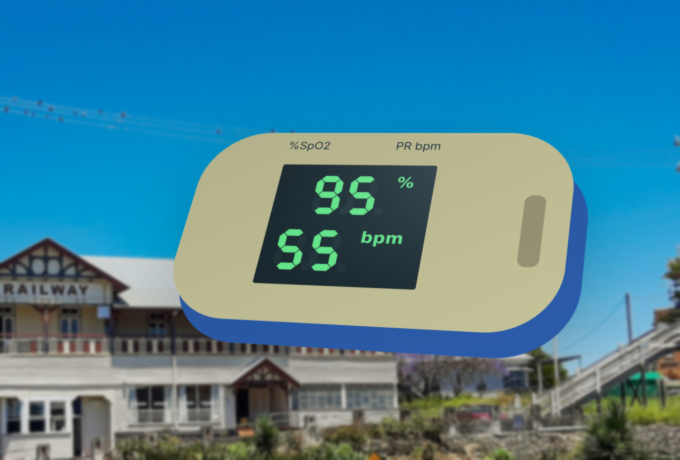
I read 95; %
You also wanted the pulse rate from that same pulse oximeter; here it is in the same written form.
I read 55; bpm
